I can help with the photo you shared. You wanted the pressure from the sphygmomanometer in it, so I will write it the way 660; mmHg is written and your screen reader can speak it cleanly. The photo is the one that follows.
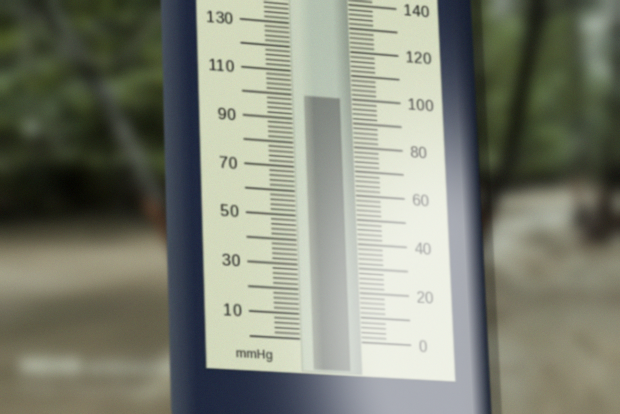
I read 100; mmHg
